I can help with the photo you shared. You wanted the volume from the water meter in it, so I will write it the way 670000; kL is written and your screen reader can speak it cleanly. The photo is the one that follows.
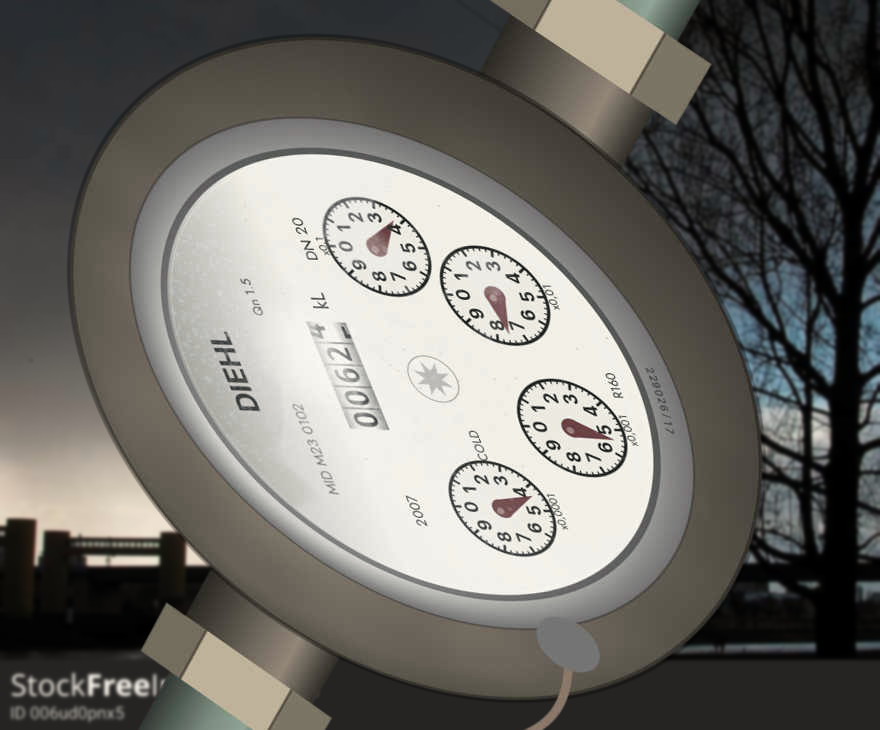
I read 624.3754; kL
